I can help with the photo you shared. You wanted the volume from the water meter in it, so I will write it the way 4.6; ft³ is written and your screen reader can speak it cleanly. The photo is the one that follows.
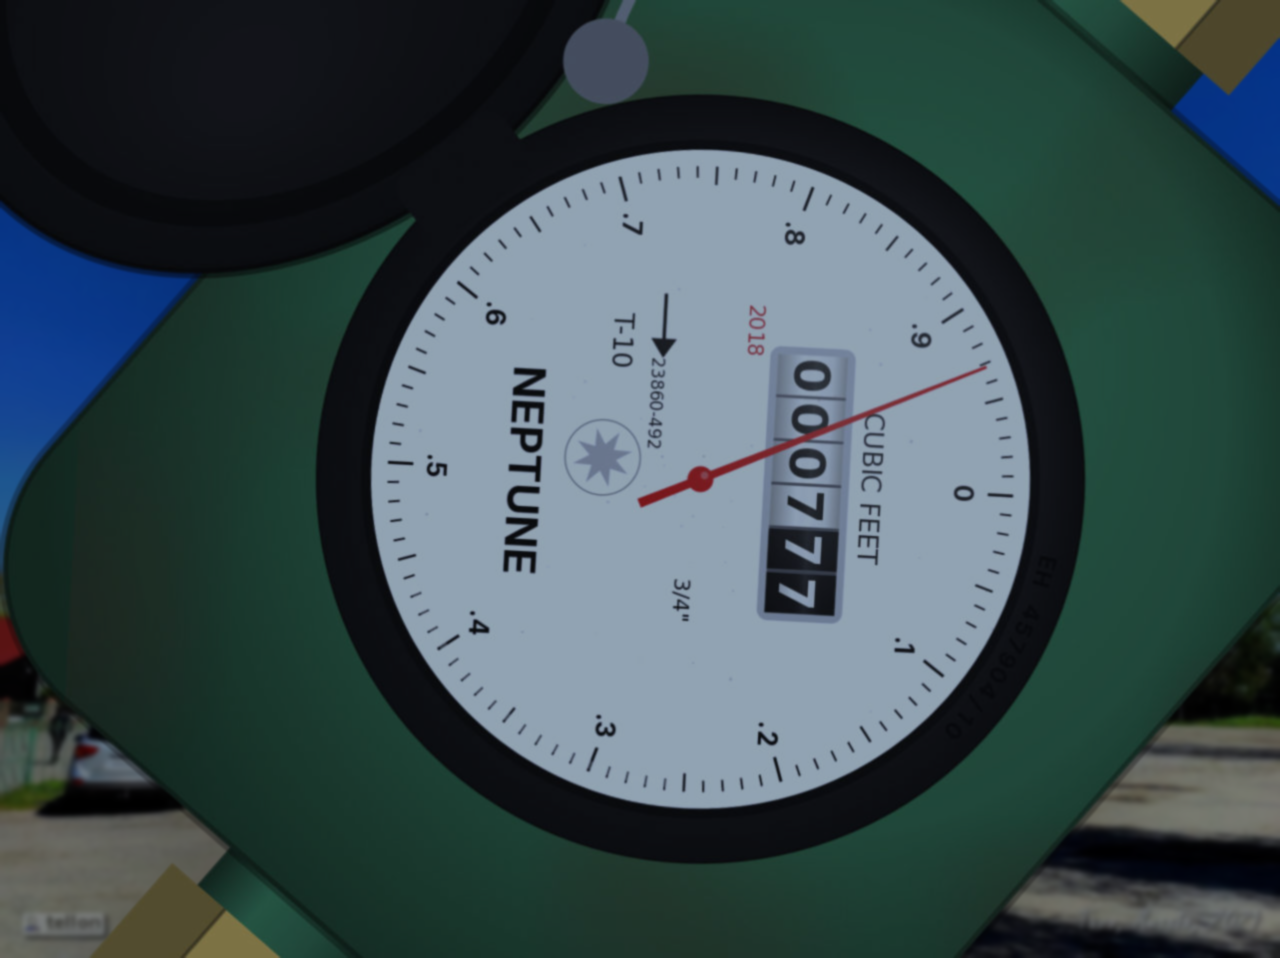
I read 776.93; ft³
